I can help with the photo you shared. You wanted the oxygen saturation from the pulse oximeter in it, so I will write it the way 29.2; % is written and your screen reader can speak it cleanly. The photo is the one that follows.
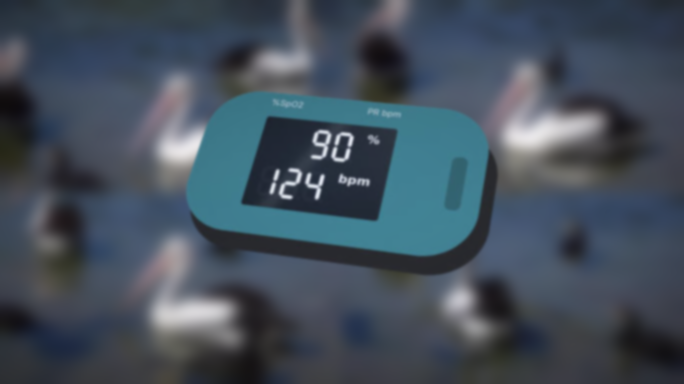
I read 90; %
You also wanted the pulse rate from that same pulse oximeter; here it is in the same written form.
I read 124; bpm
